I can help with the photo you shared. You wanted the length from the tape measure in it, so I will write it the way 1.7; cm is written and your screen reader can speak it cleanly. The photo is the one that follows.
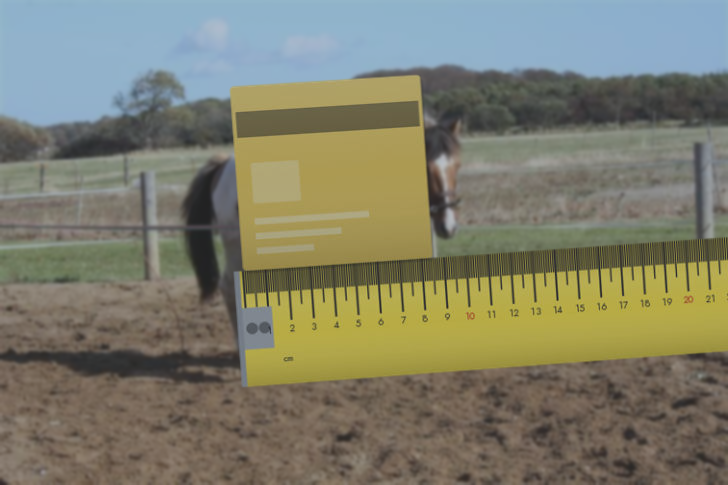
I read 8.5; cm
